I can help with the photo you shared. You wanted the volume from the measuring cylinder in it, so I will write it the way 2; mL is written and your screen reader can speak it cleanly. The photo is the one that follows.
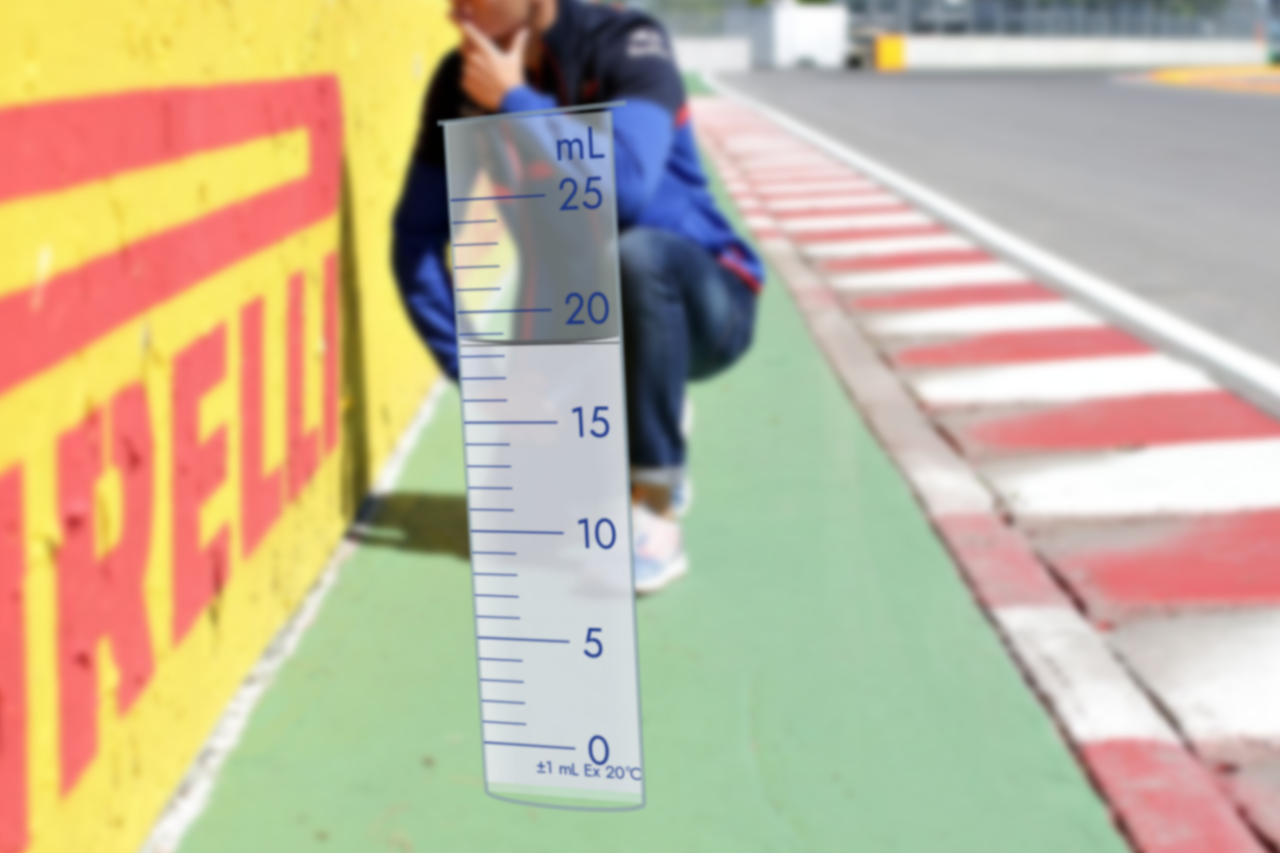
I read 18.5; mL
